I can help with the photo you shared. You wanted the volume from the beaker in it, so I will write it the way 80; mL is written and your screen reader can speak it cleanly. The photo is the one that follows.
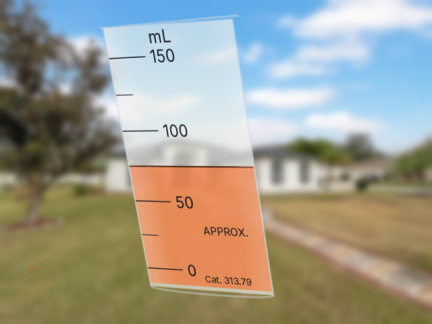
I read 75; mL
